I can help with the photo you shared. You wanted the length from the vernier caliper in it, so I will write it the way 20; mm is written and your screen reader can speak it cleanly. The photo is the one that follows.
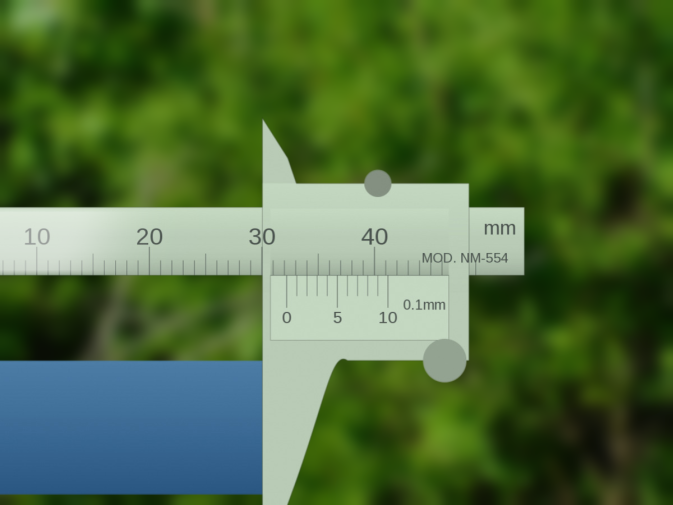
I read 32.2; mm
